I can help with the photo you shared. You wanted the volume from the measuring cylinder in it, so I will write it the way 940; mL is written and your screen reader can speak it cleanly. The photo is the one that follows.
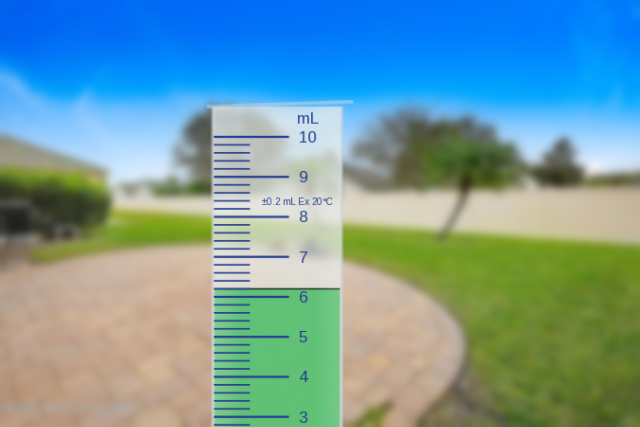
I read 6.2; mL
